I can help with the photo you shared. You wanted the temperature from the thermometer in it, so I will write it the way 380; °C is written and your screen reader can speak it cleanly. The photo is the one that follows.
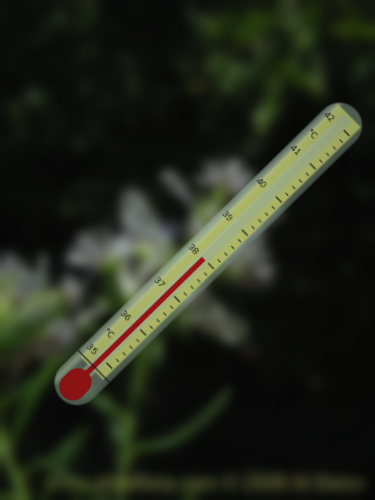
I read 38; °C
